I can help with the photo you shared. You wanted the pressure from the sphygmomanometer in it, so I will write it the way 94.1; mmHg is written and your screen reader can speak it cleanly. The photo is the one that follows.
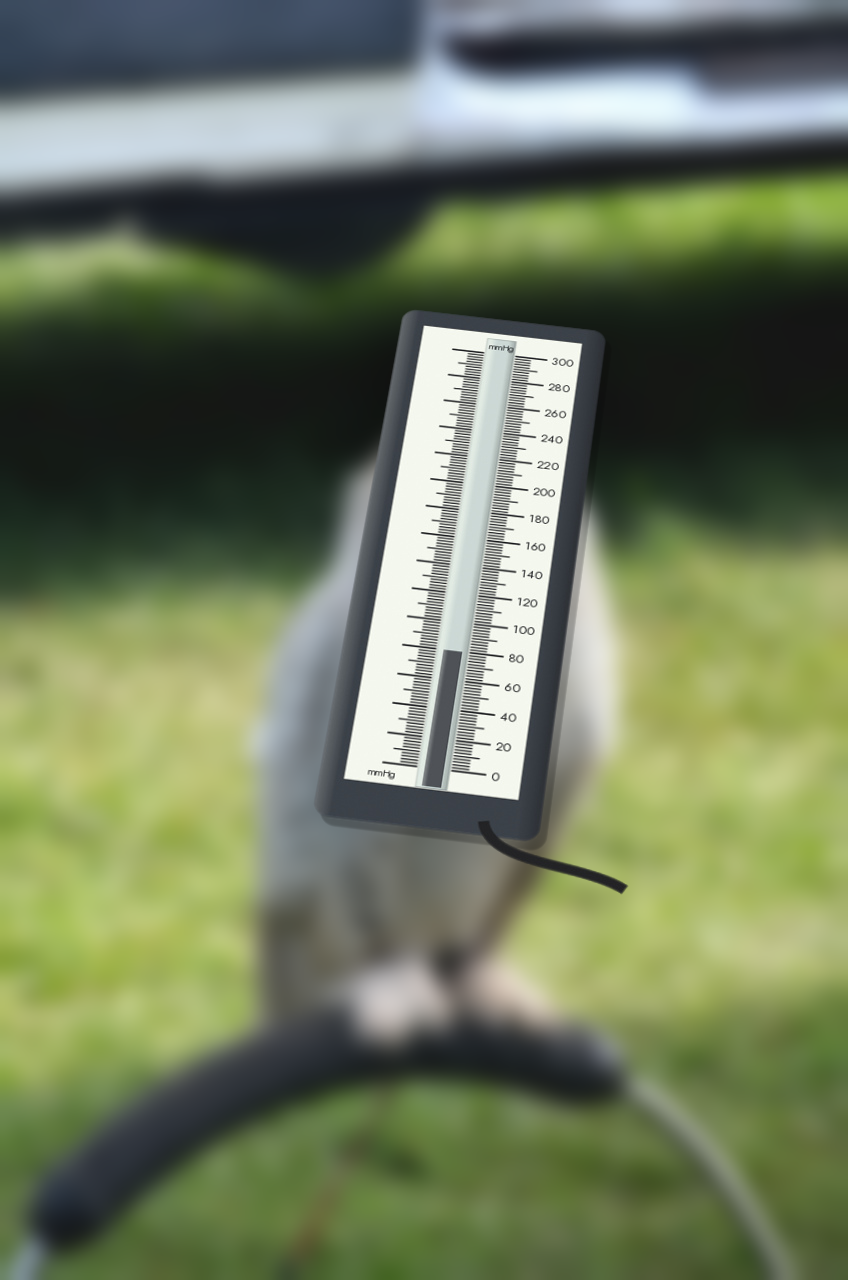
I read 80; mmHg
